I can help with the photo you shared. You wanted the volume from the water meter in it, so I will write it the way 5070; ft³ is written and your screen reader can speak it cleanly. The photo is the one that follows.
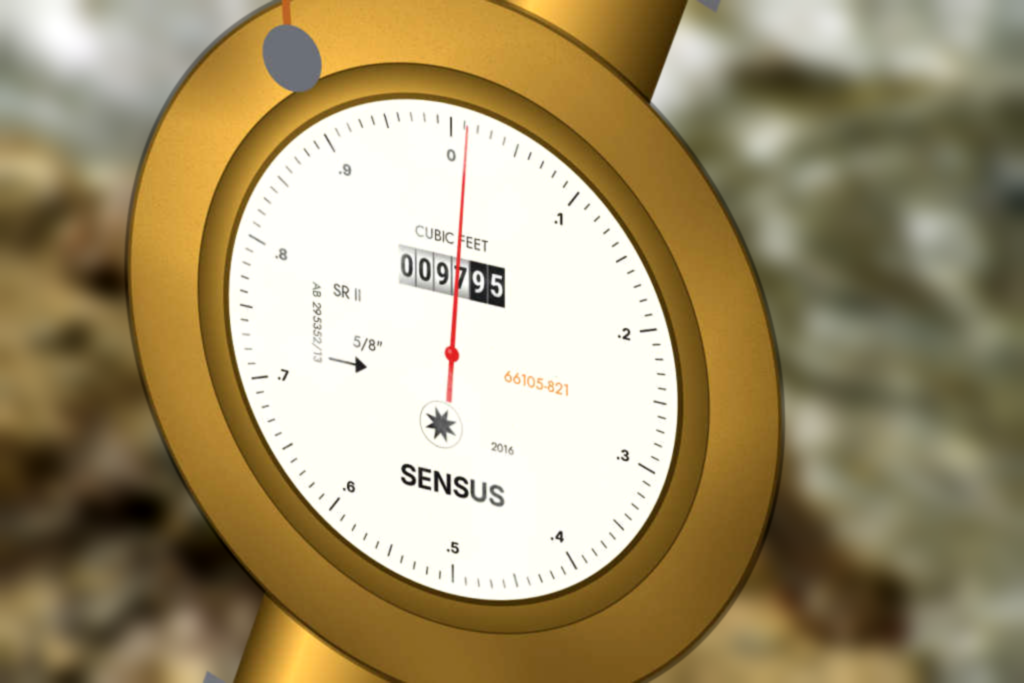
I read 9795.01; ft³
